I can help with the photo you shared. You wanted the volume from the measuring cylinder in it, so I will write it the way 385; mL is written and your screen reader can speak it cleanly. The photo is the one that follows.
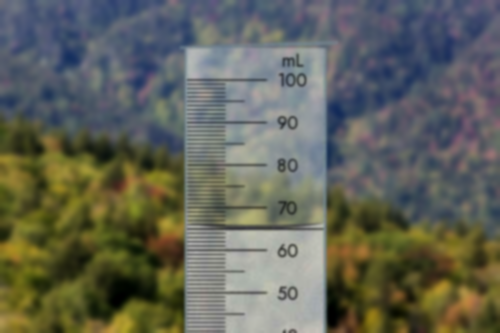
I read 65; mL
